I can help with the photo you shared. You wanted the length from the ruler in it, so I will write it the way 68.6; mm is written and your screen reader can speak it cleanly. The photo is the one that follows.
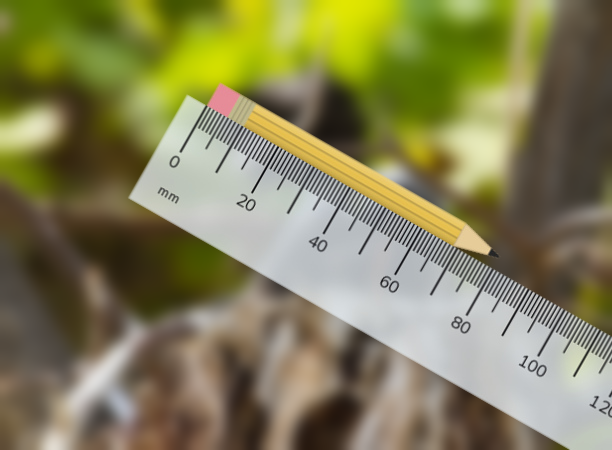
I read 80; mm
